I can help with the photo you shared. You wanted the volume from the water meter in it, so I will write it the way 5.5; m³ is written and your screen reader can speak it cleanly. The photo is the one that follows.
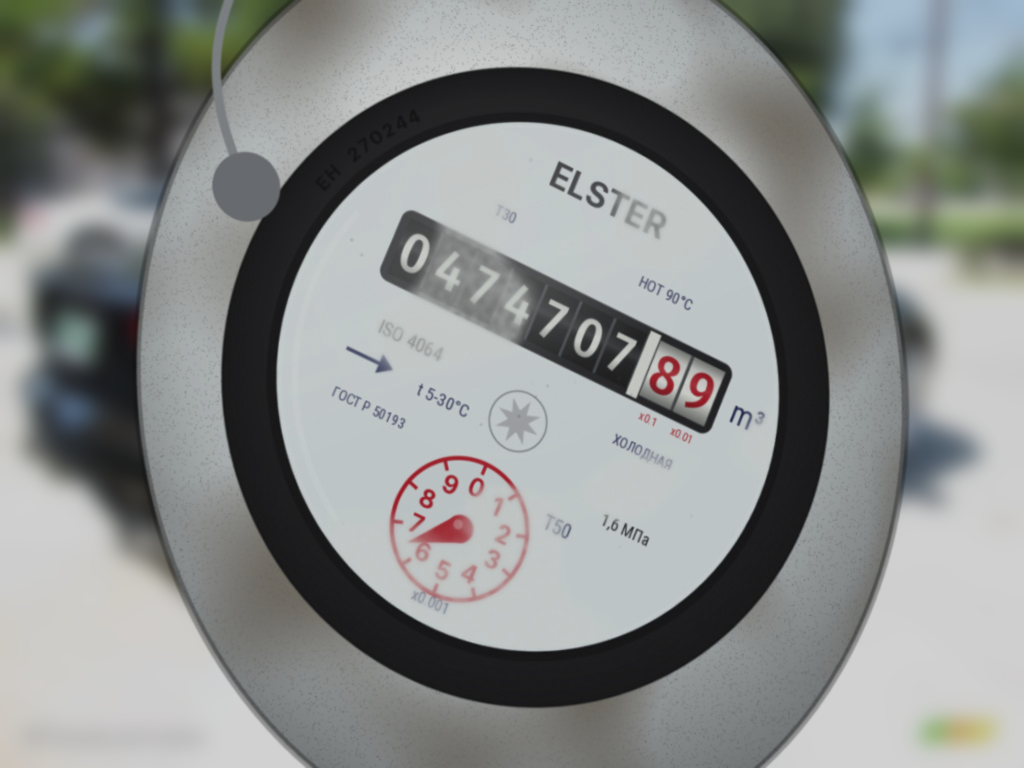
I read 474707.896; m³
